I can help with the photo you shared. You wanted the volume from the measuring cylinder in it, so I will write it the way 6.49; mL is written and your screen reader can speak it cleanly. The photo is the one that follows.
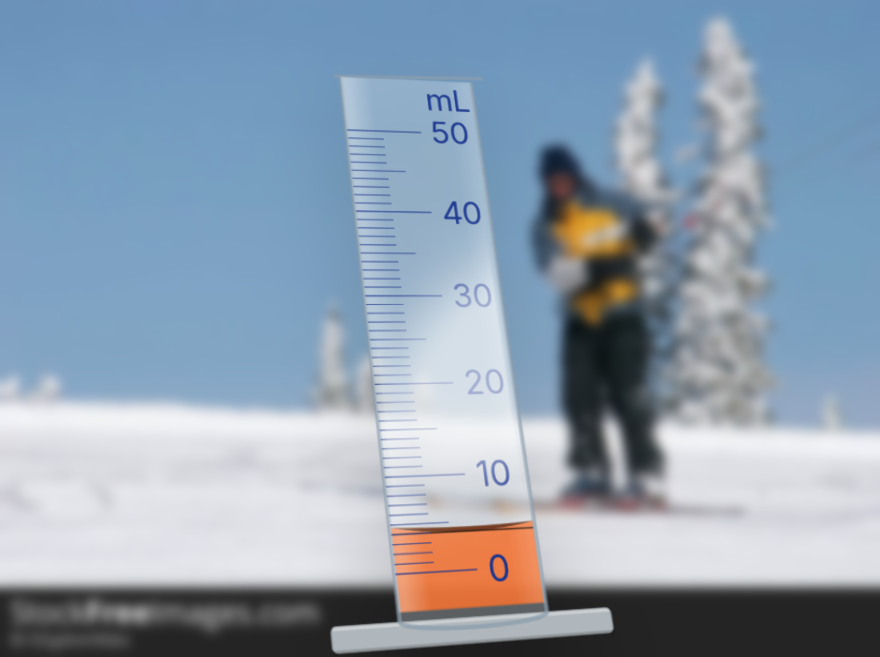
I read 4; mL
